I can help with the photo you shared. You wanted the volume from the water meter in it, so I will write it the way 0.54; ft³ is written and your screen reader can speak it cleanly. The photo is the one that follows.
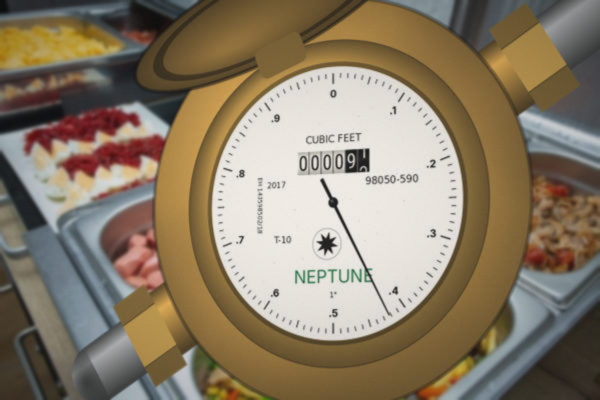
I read 91.42; ft³
